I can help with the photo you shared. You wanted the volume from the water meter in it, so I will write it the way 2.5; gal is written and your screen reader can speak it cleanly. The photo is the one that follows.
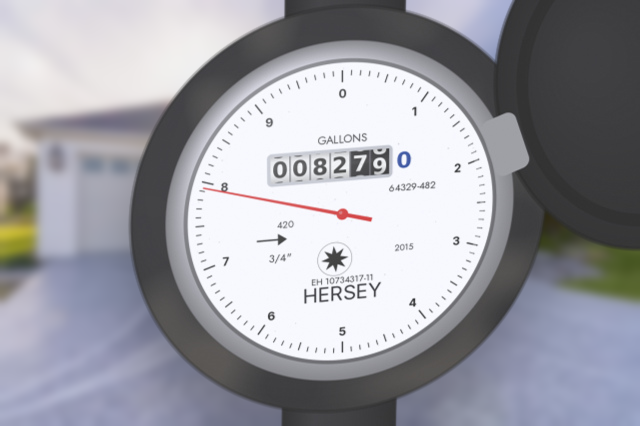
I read 82787.9; gal
